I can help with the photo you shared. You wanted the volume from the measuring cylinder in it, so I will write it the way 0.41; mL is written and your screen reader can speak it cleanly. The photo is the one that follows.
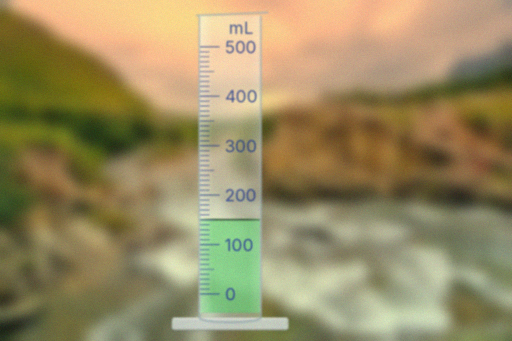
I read 150; mL
